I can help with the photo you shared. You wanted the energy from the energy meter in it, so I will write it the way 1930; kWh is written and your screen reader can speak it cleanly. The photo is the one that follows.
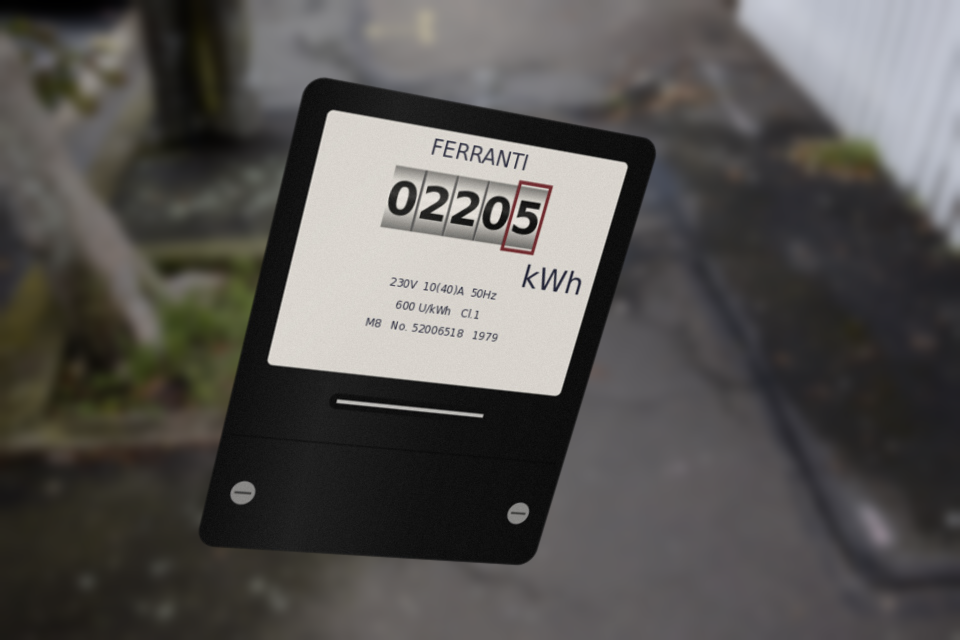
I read 220.5; kWh
